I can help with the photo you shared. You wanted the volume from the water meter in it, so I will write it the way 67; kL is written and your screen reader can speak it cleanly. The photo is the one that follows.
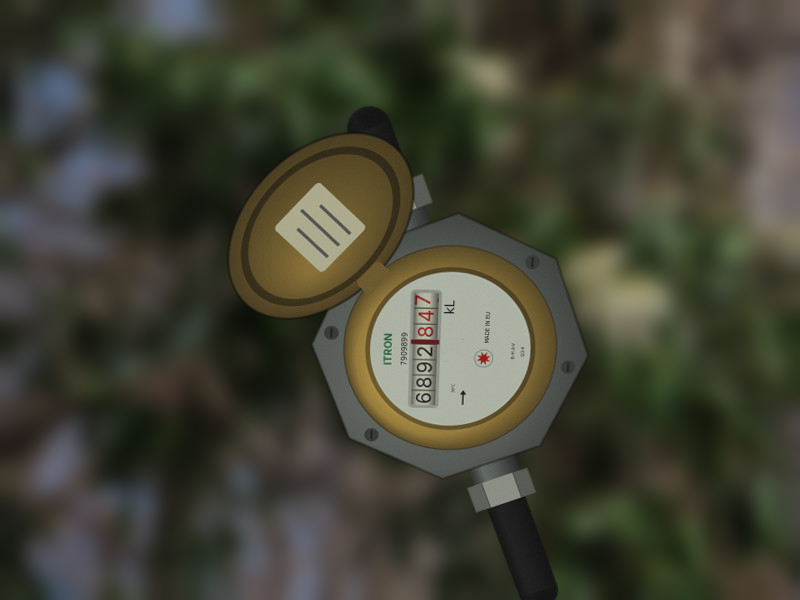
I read 6892.847; kL
